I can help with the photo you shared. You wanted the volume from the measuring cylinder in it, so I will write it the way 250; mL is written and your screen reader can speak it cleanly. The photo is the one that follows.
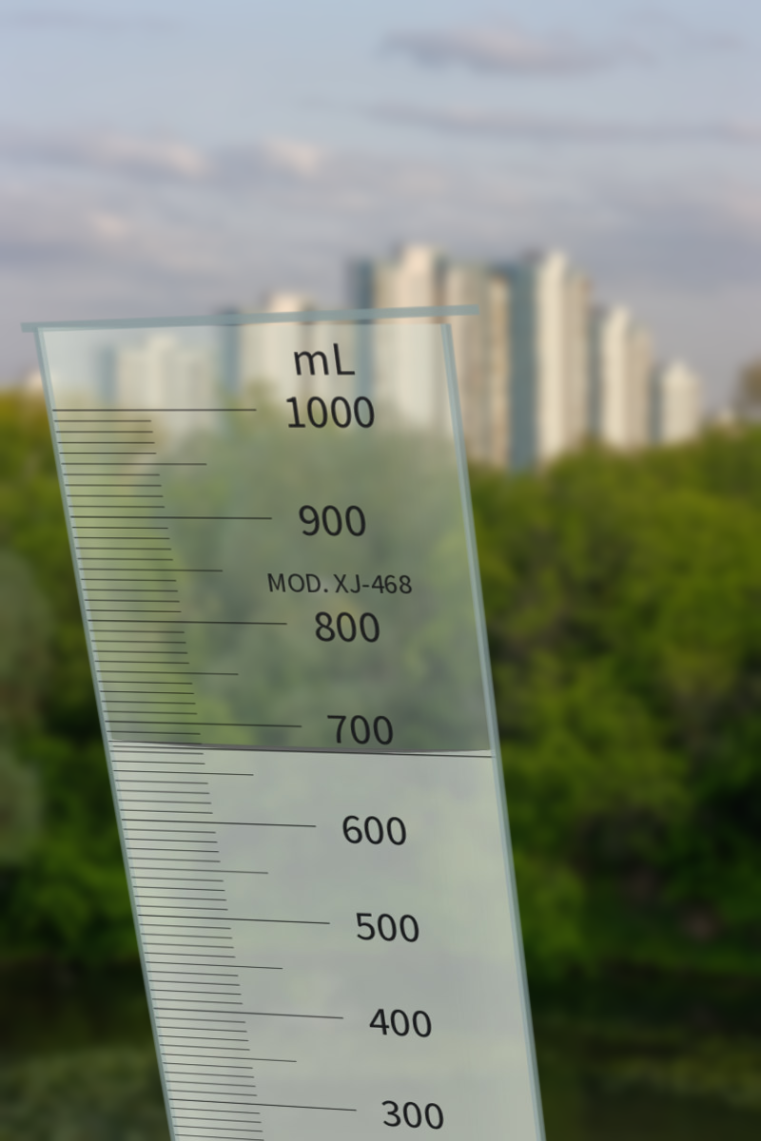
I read 675; mL
